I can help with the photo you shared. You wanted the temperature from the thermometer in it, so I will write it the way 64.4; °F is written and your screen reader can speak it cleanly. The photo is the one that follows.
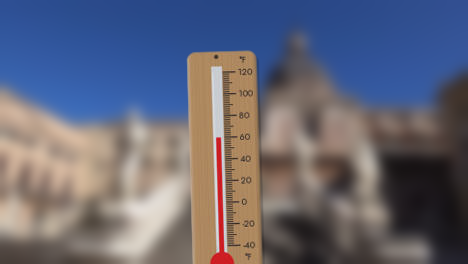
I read 60; °F
